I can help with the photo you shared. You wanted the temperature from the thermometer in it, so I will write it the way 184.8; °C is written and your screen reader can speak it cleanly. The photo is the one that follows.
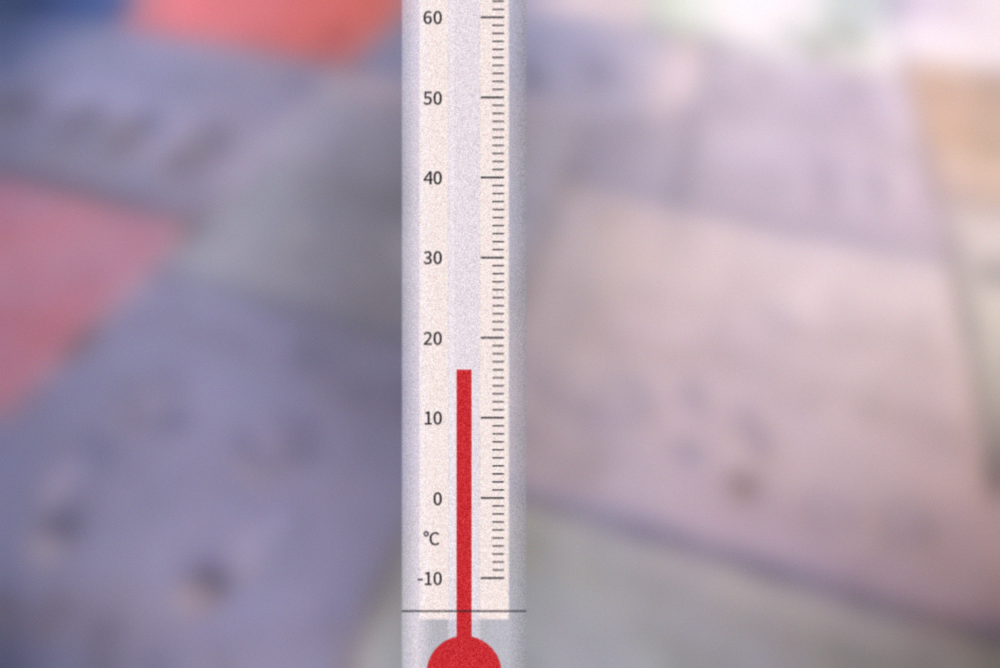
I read 16; °C
